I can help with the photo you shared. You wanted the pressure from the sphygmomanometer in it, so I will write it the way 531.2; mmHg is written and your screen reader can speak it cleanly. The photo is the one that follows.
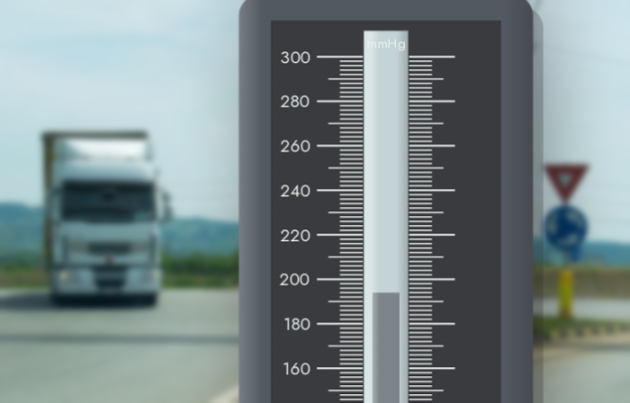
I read 194; mmHg
